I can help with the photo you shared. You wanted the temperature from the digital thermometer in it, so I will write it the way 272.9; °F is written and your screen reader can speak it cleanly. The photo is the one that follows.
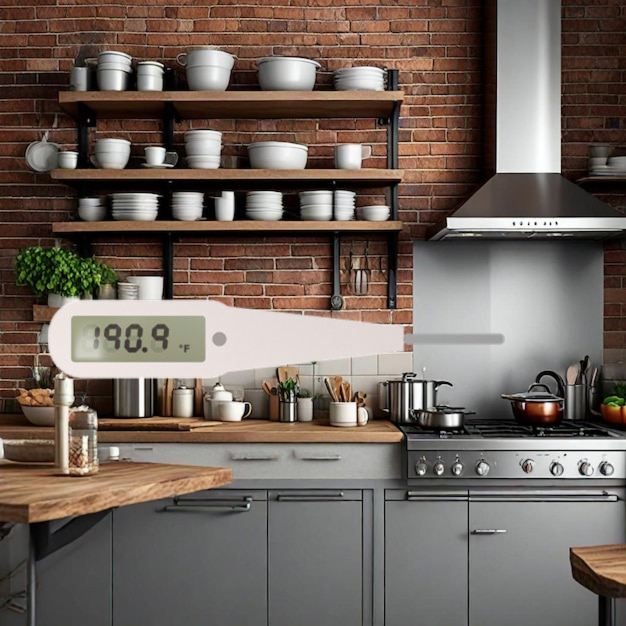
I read 190.9; °F
